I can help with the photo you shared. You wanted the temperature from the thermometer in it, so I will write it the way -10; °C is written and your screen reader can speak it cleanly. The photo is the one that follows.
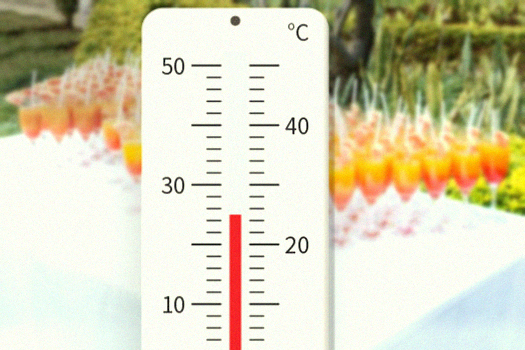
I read 25; °C
